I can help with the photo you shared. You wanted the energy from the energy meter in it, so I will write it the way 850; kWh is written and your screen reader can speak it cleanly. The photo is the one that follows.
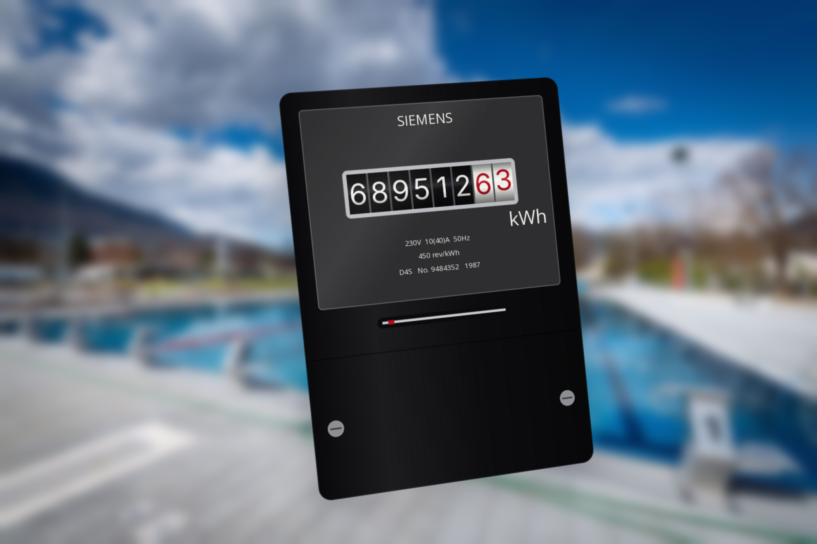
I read 689512.63; kWh
